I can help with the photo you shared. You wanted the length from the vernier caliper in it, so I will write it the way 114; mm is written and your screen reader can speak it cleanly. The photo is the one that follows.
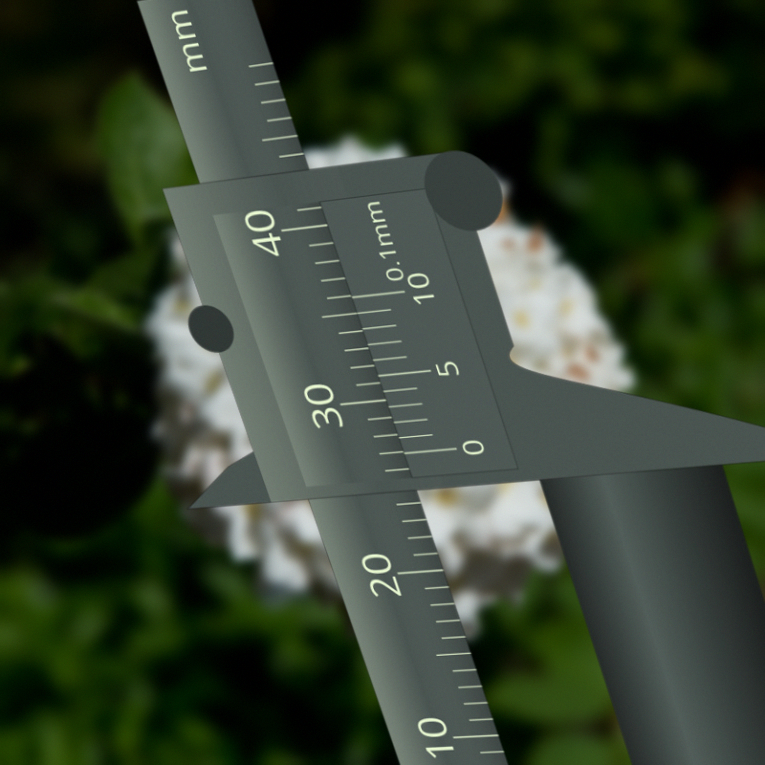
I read 26.9; mm
